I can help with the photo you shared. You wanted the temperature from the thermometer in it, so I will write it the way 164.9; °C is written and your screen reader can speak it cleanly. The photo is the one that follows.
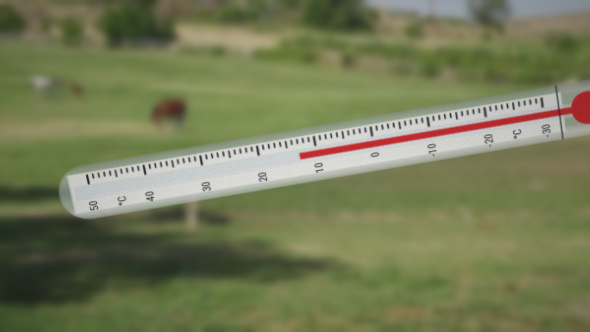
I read 13; °C
